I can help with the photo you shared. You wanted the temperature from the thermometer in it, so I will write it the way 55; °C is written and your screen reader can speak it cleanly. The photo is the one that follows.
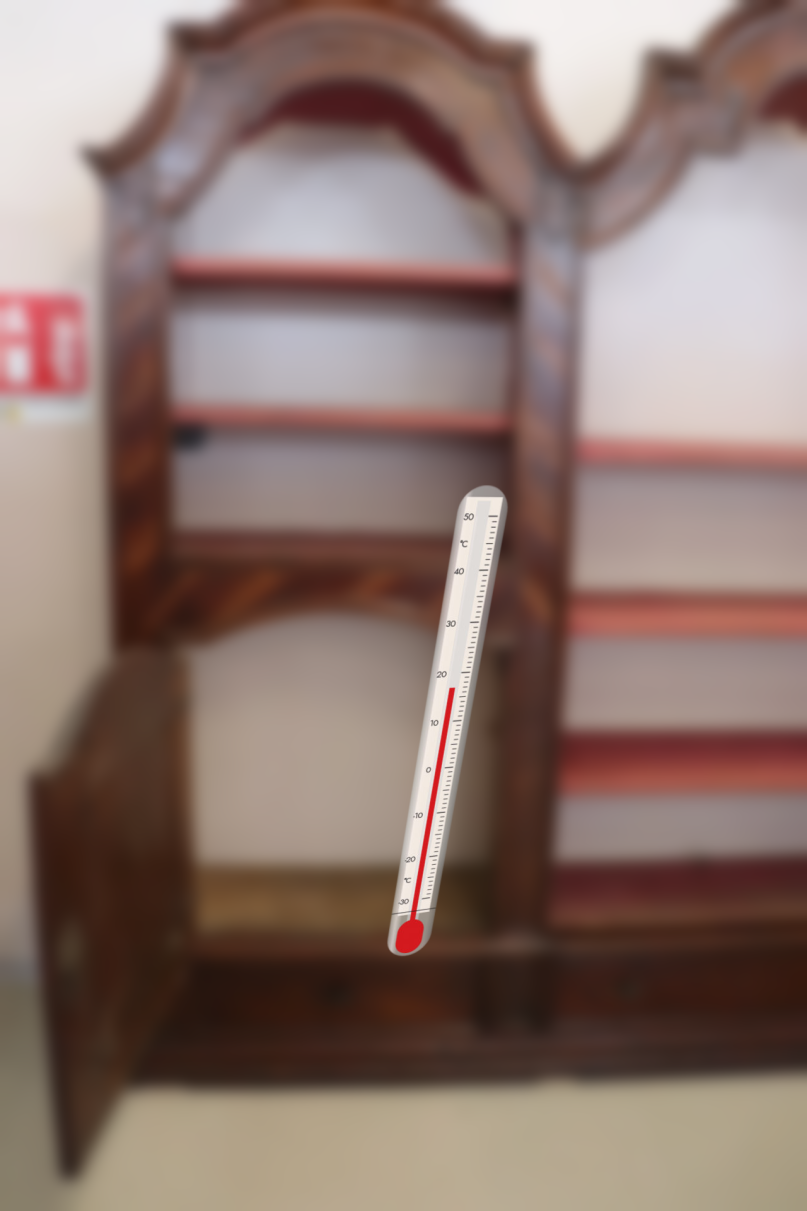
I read 17; °C
